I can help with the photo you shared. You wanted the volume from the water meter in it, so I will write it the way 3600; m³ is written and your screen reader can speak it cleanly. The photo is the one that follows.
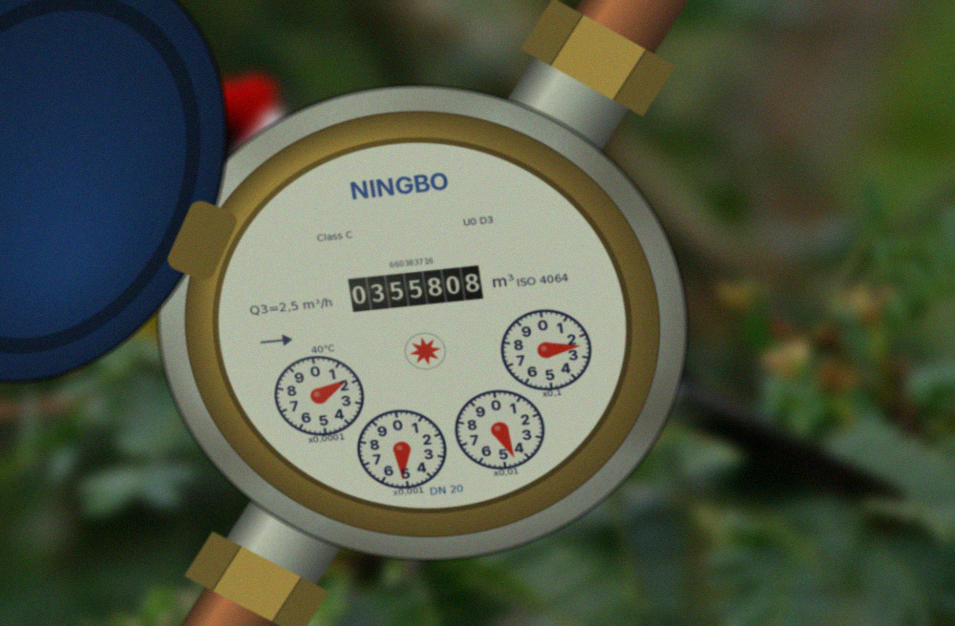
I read 355808.2451; m³
